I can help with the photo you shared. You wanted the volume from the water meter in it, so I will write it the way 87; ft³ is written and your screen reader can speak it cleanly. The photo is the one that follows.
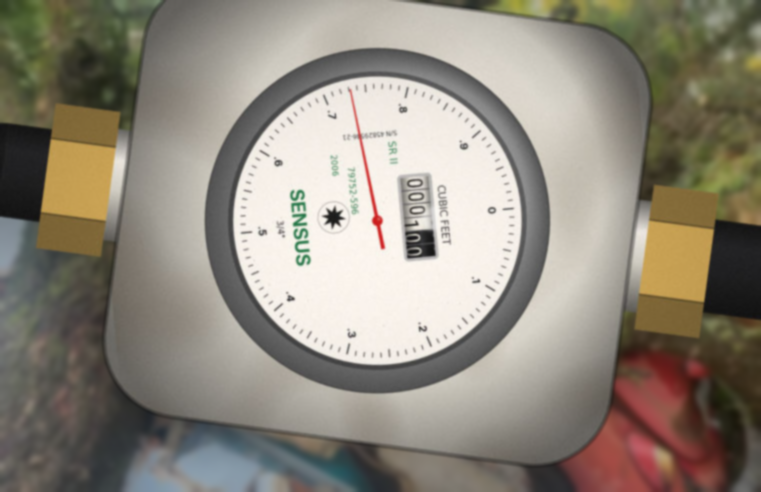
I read 99.73; ft³
